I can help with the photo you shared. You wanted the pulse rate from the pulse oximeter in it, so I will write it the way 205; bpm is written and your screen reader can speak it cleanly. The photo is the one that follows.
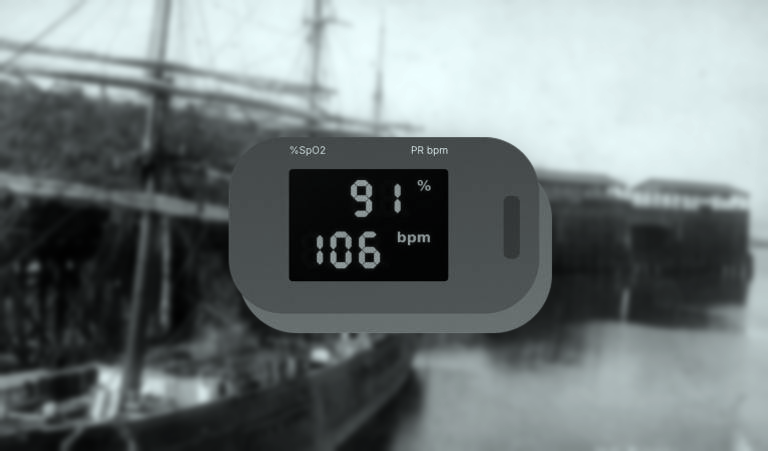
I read 106; bpm
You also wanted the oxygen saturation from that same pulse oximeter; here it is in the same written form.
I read 91; %
